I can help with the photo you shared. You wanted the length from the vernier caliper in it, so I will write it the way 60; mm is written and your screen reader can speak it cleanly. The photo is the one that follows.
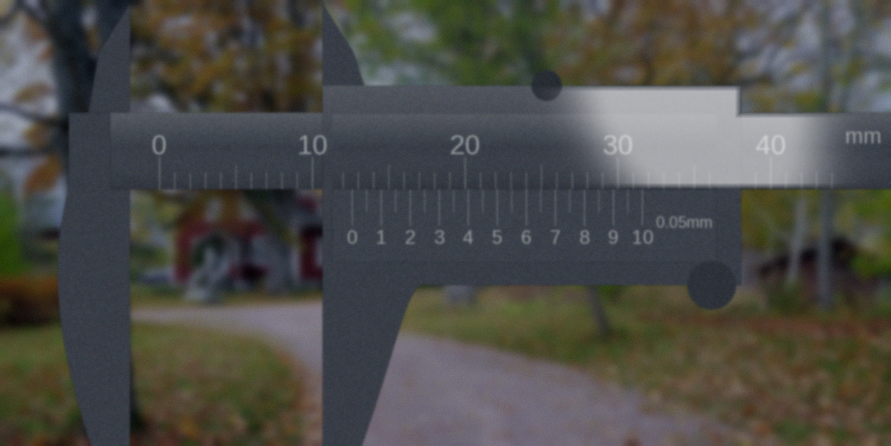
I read 12.6; mm
